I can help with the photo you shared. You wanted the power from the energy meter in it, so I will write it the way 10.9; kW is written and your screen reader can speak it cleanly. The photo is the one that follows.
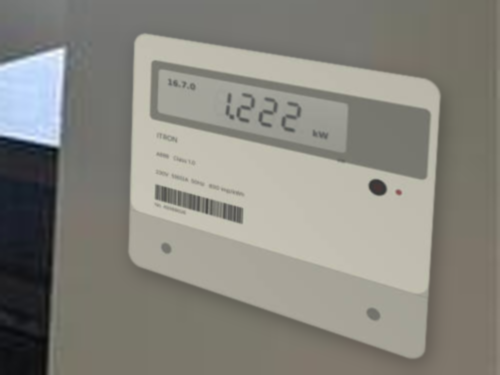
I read 1.222; kW
